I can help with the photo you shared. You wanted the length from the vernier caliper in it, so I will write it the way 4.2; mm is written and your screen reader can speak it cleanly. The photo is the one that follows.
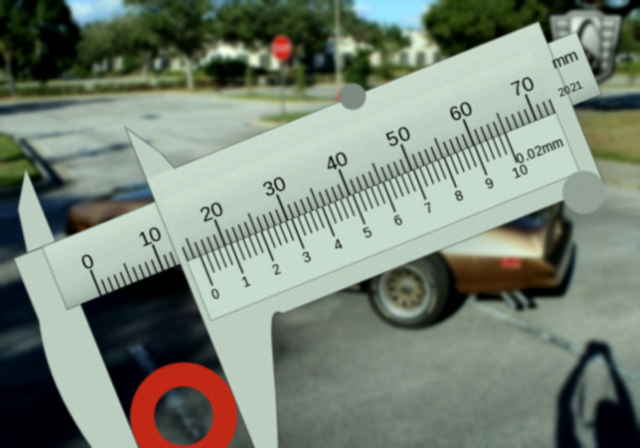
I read 16.0; mm
